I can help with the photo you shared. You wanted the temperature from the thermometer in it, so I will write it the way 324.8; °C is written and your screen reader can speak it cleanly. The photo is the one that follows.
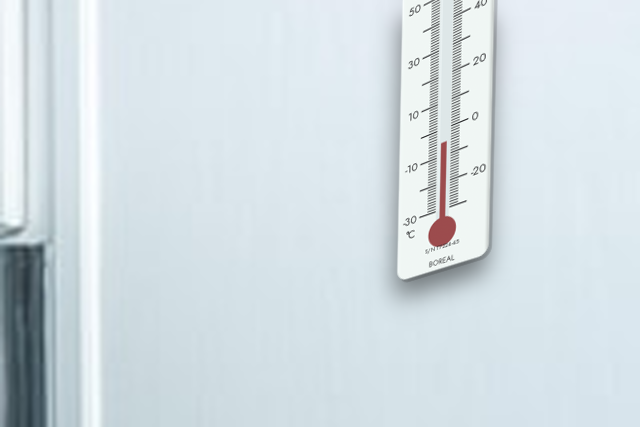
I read -5; °C
